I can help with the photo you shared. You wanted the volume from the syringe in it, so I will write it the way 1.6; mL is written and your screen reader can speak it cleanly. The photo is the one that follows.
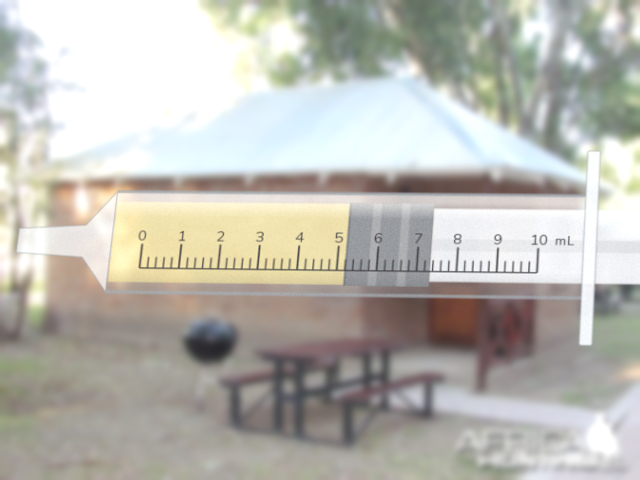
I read 5.2; mL
